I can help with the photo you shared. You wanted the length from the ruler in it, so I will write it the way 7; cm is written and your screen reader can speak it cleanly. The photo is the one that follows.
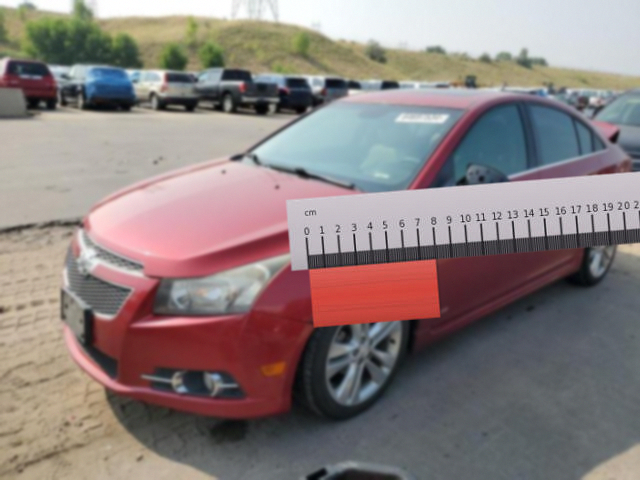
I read 8; cm
